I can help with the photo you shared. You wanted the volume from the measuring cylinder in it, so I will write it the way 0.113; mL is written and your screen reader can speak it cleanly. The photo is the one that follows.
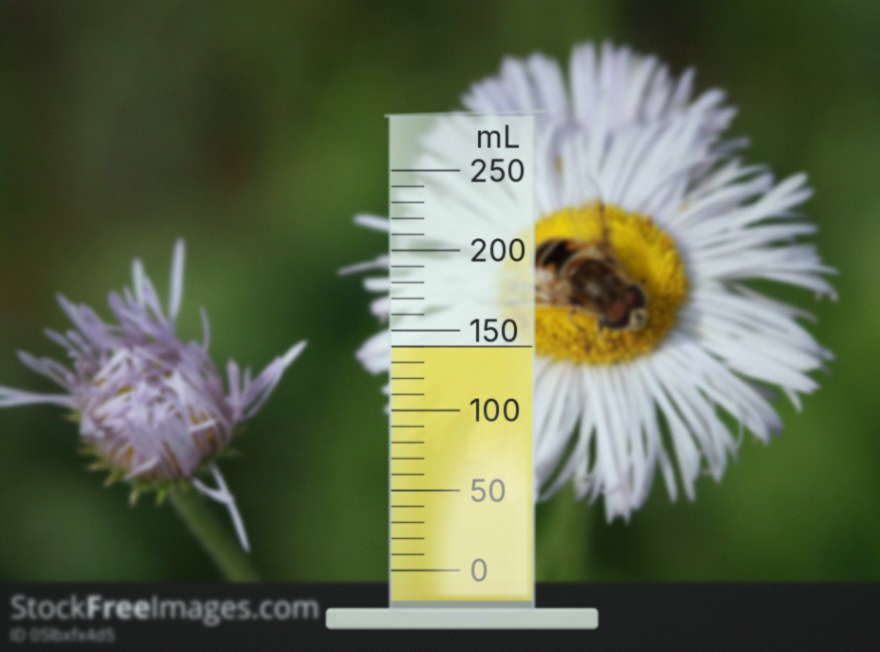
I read 140; mL
